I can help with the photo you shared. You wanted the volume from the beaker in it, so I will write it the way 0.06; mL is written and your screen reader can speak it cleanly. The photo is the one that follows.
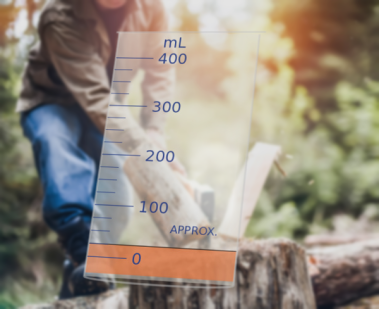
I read 25; mL
